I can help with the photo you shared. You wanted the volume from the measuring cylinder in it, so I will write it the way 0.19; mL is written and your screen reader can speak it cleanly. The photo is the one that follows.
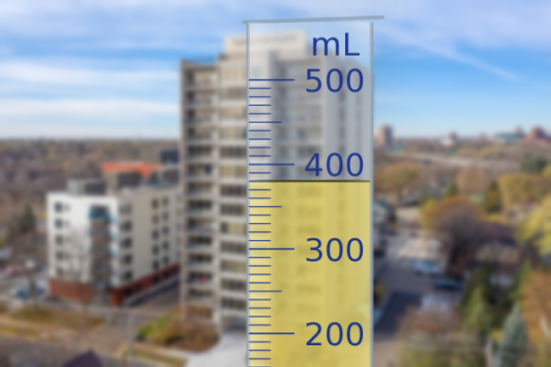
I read 380; mL
